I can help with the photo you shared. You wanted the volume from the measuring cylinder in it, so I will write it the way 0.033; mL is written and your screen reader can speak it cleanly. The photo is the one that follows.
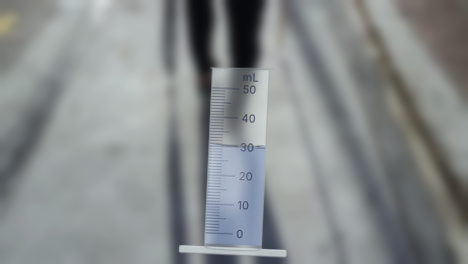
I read 30; mL
